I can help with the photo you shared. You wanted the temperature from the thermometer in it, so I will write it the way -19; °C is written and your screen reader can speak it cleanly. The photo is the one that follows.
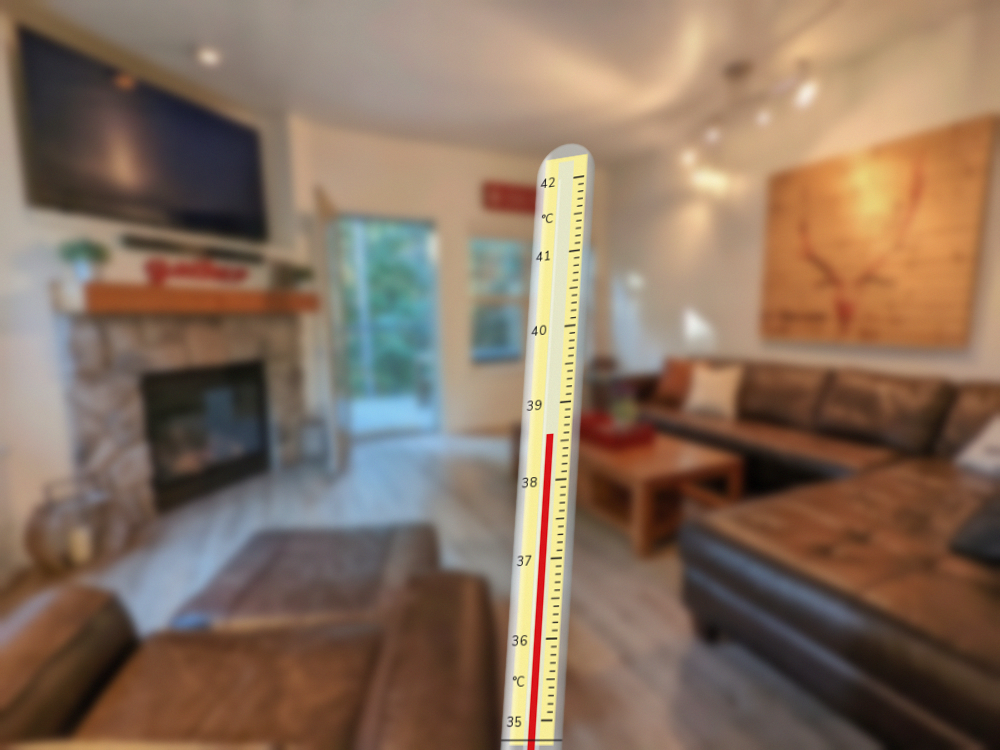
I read 38.6; °C
